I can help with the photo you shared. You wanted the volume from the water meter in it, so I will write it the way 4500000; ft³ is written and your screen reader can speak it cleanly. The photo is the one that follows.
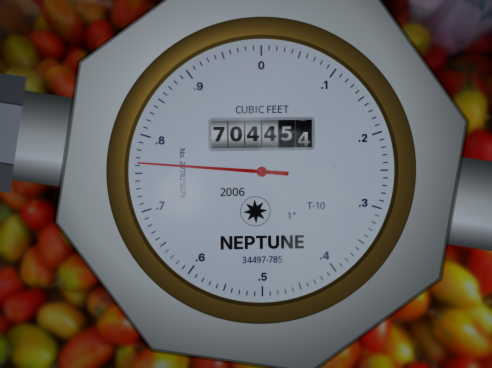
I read 704453.76; ft³
